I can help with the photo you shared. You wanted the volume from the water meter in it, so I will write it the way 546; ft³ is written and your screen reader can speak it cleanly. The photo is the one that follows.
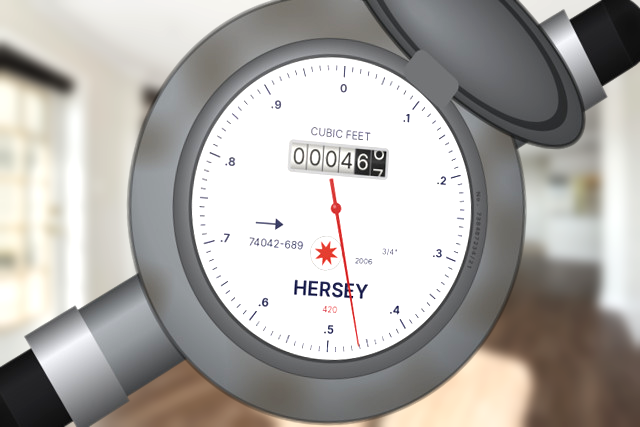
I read 466.46; ft³
